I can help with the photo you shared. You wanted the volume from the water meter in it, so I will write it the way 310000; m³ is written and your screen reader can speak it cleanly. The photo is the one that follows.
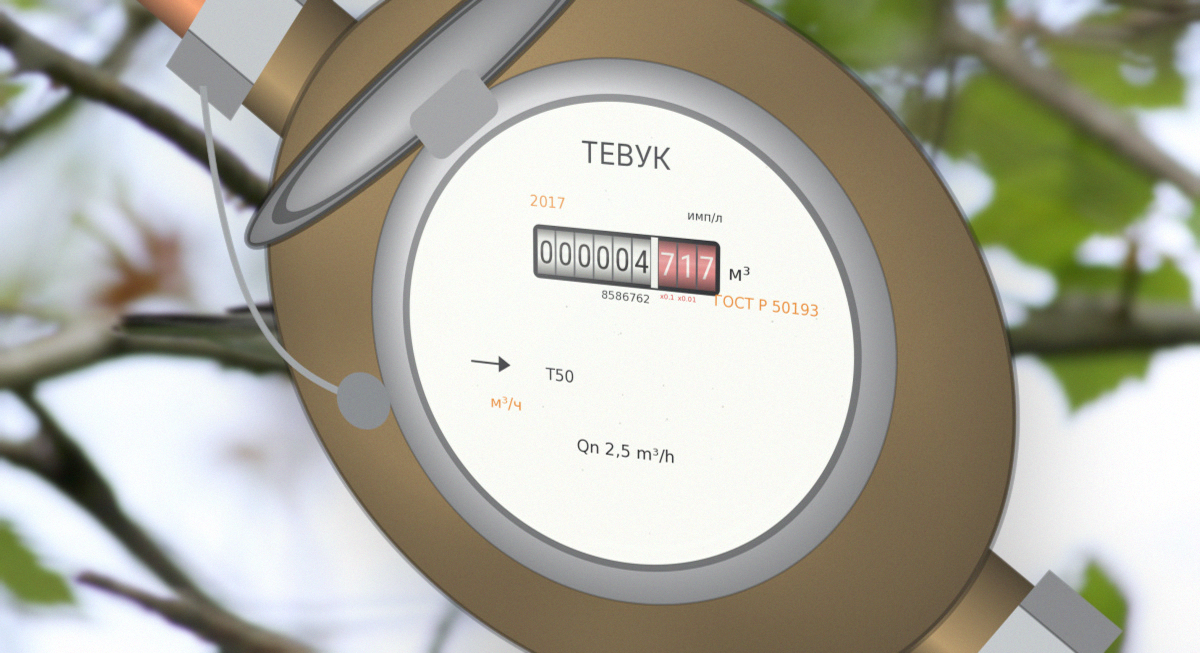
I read 4.717; m³
